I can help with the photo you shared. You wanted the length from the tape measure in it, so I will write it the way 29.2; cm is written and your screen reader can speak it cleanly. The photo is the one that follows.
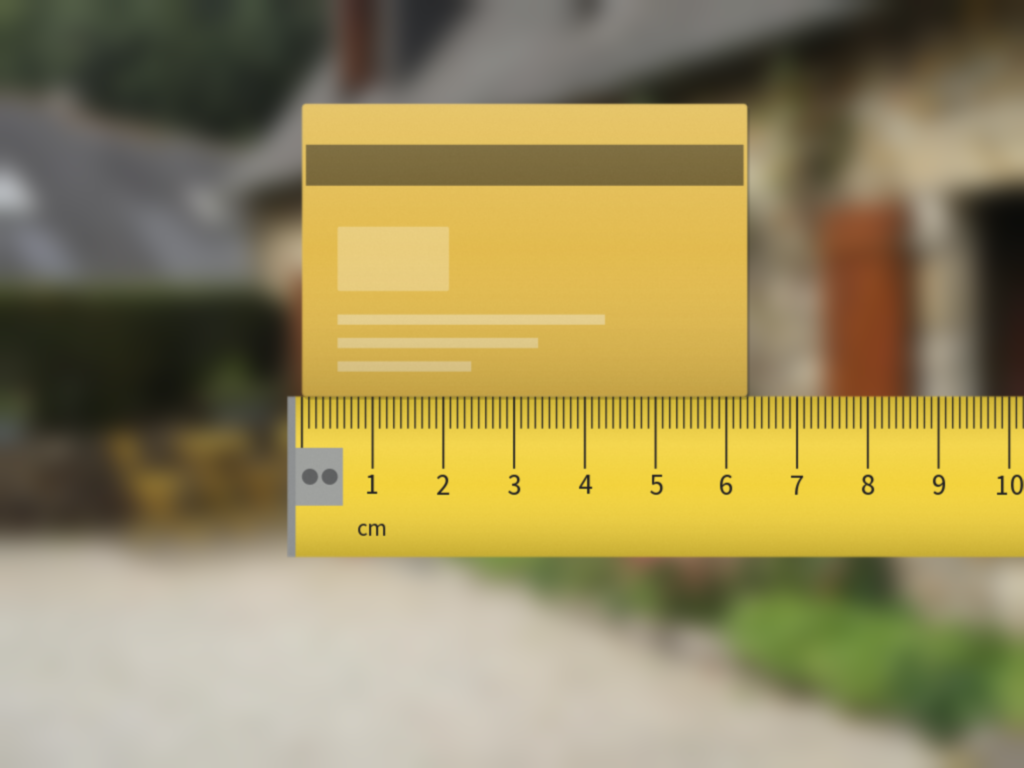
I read 6.3; cm
